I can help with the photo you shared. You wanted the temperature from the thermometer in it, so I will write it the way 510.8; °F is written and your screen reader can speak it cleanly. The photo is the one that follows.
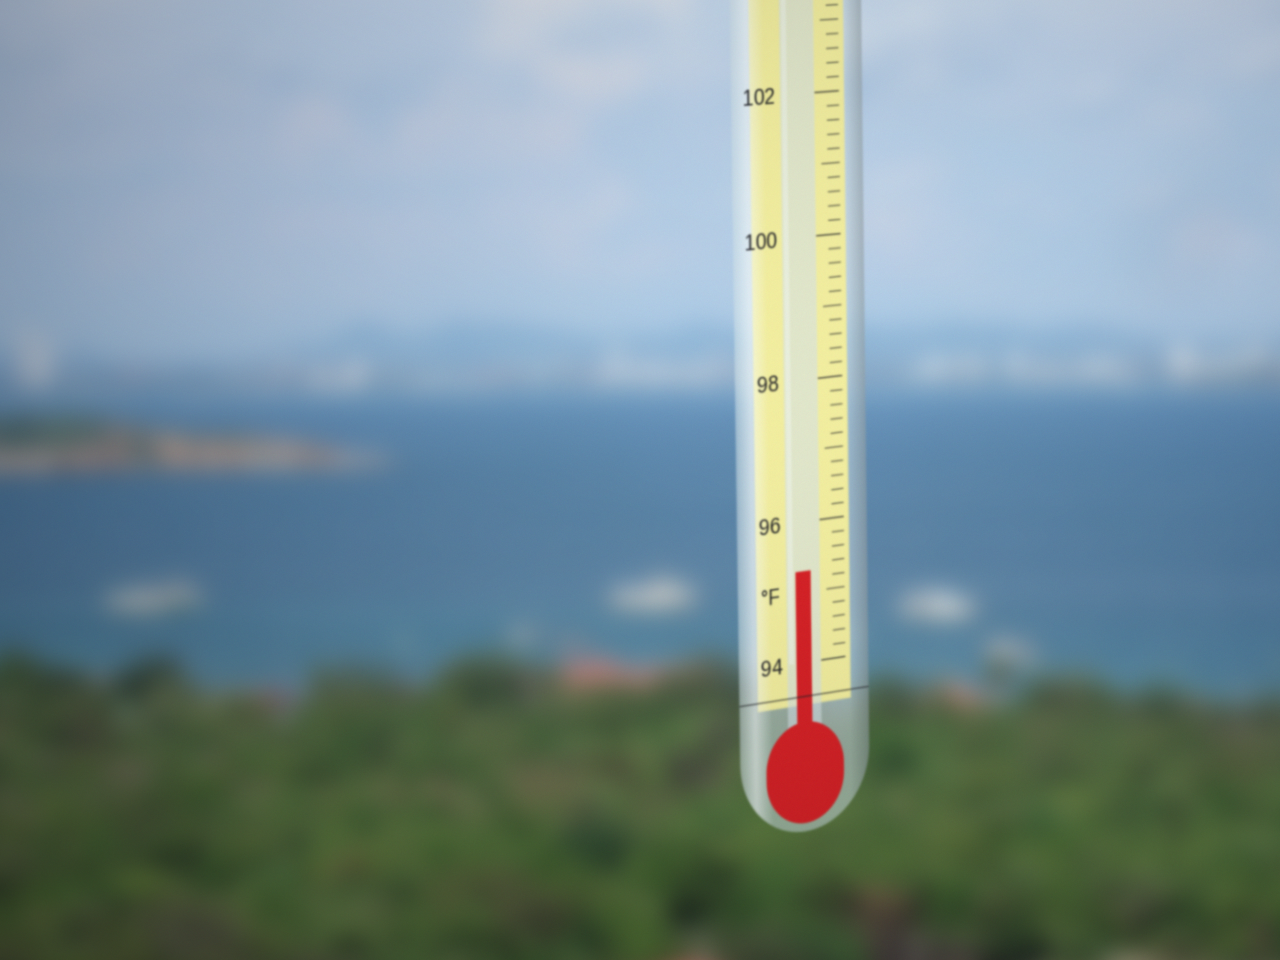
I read 95.3; °F
